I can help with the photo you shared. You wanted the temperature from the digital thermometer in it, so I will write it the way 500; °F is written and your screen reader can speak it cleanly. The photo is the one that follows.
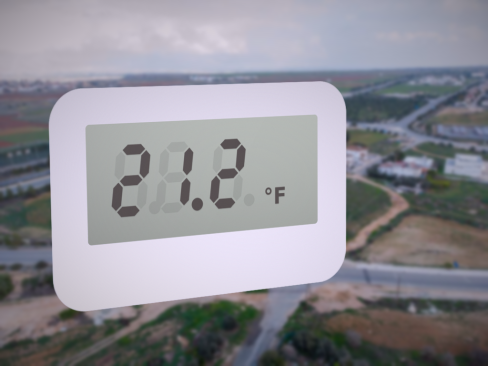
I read 21.2; °F
